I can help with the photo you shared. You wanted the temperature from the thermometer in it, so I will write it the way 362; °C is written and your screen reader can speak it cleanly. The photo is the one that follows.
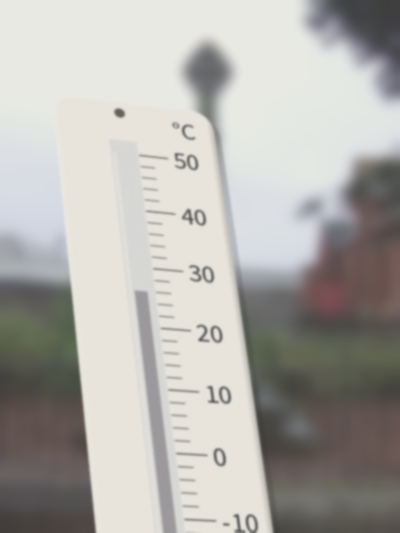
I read 26; °C
